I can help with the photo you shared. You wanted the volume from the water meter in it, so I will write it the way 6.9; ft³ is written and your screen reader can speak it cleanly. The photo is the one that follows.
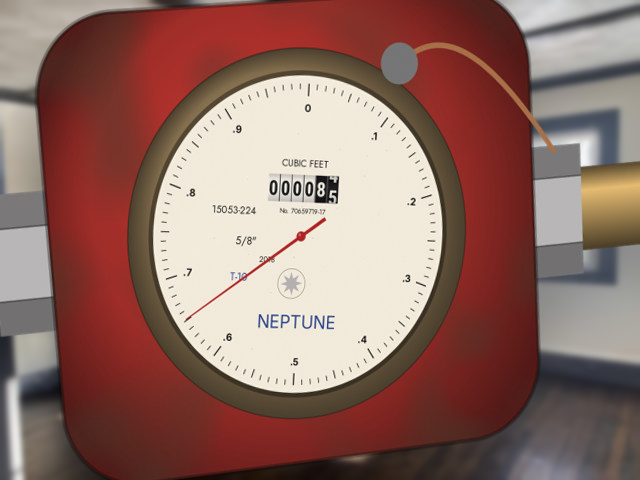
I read 84.65; ft³
